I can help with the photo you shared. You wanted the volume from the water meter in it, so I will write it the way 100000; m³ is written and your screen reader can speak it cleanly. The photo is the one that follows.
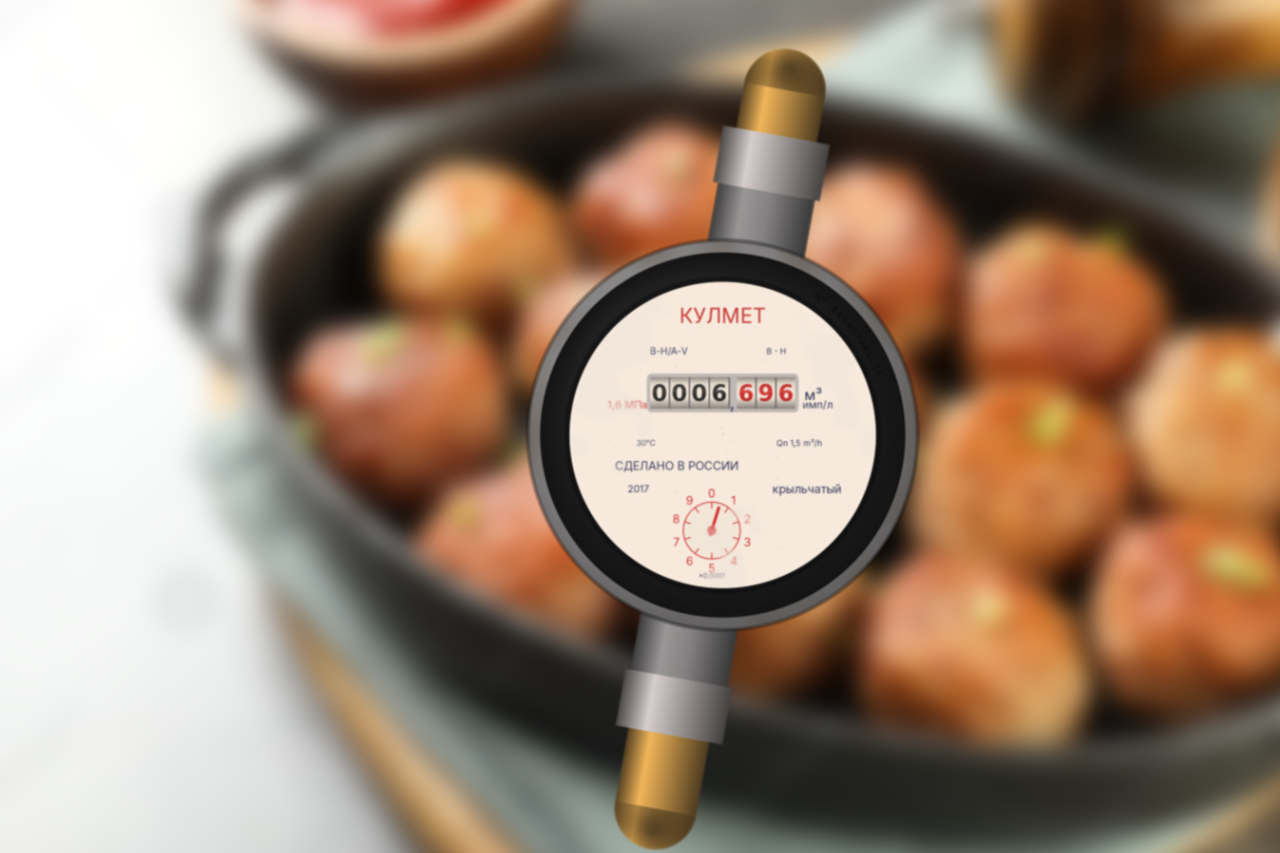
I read 6.6960; m³
